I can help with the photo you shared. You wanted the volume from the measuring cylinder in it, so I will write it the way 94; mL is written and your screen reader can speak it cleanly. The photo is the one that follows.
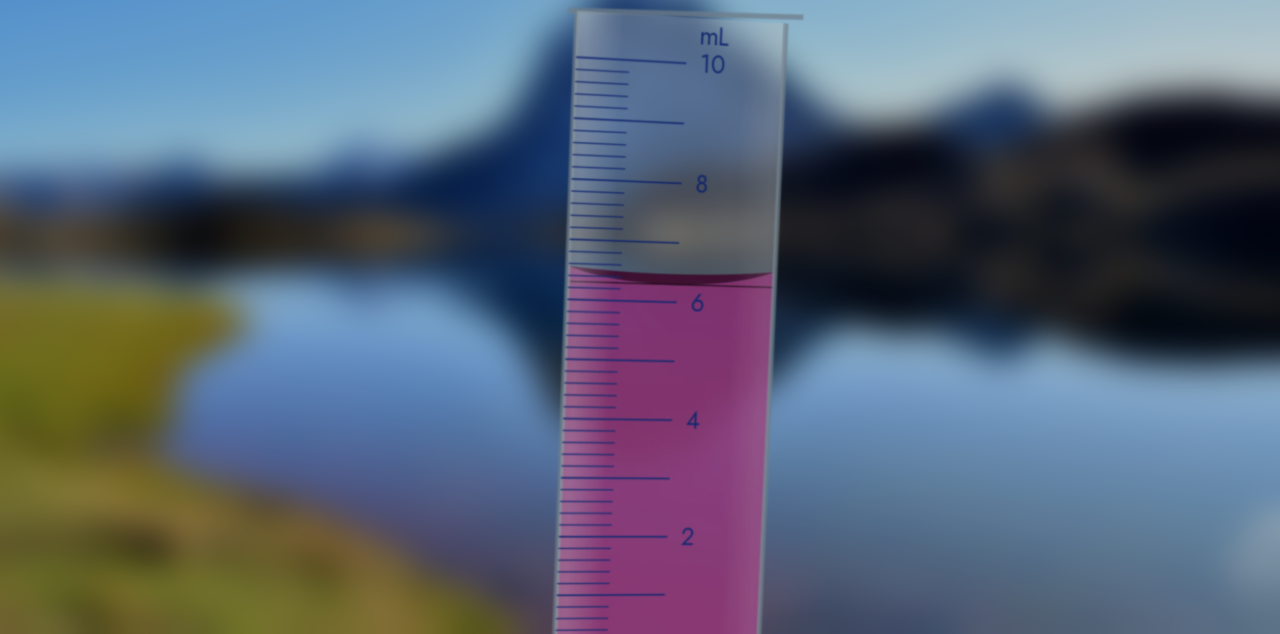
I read 6.3; mL
